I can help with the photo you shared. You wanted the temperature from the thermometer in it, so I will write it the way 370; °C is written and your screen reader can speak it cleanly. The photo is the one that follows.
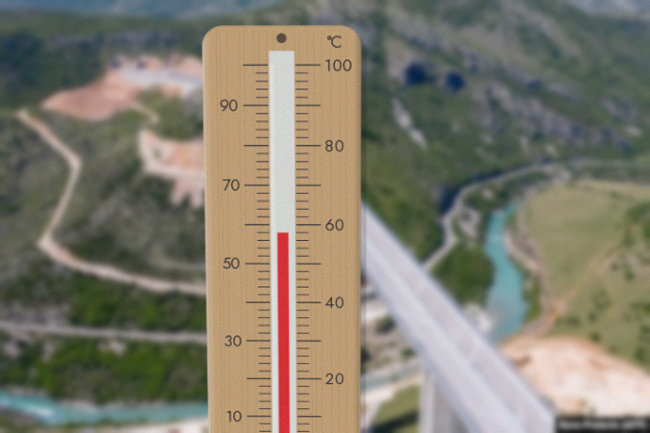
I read 58; °C
